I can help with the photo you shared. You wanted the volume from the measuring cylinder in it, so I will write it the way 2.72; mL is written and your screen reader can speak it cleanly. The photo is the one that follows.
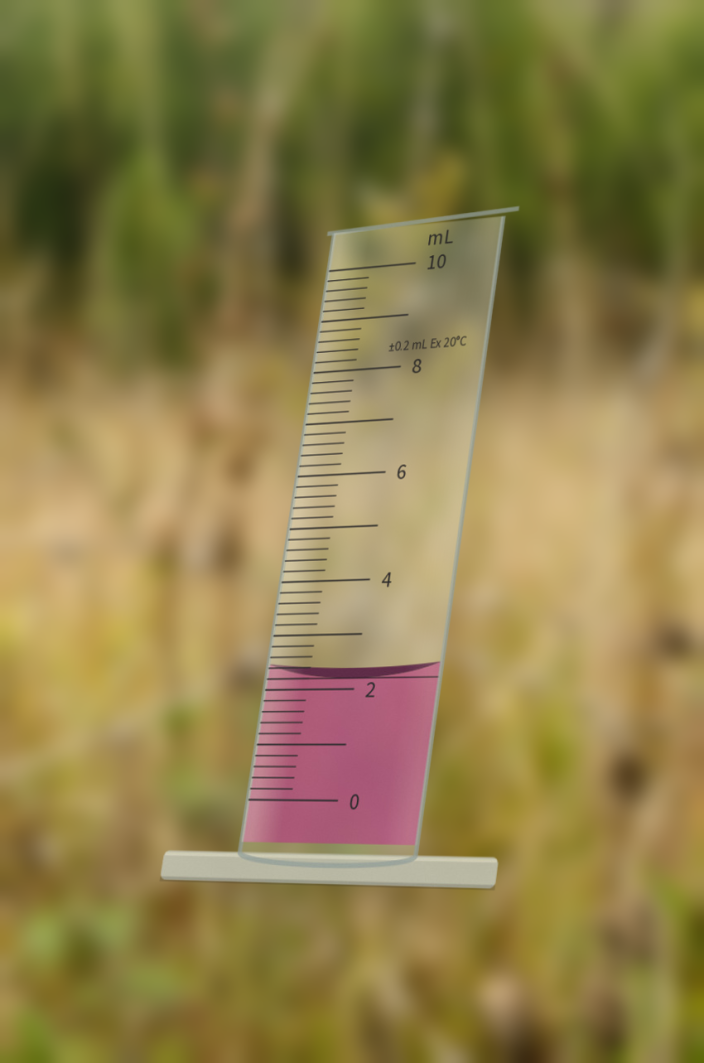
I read 2.2; mL
